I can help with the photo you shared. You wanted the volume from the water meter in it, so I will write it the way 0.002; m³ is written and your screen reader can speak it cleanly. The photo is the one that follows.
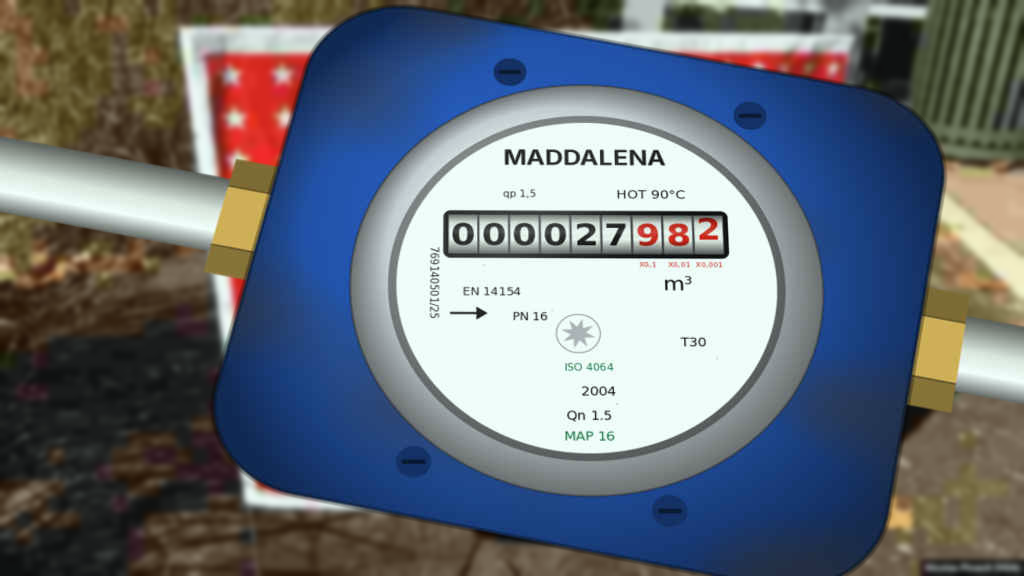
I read 27.982; m³
